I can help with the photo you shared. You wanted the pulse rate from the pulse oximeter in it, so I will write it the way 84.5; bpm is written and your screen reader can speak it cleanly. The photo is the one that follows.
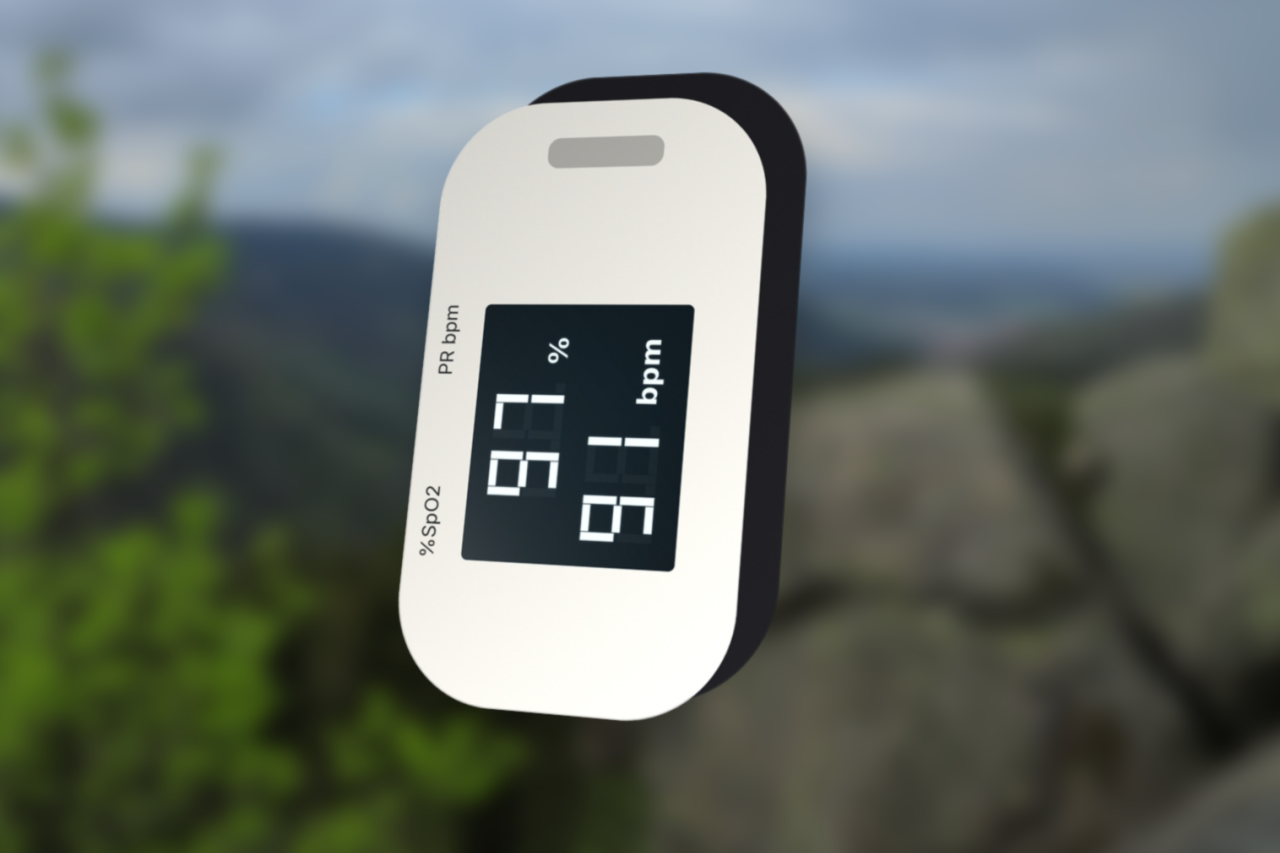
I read 91; bpm
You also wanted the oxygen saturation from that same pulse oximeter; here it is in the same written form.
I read 97; %
